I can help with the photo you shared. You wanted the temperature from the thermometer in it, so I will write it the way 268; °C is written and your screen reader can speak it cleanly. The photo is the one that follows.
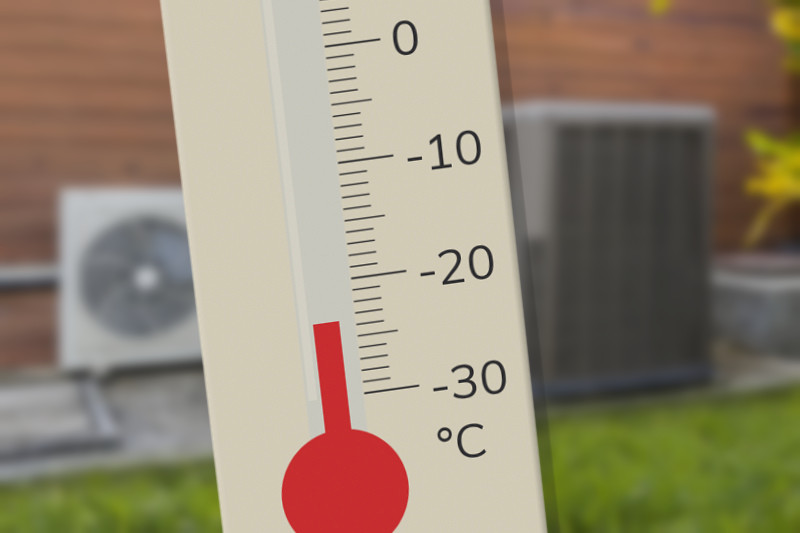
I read -23.5; °C
